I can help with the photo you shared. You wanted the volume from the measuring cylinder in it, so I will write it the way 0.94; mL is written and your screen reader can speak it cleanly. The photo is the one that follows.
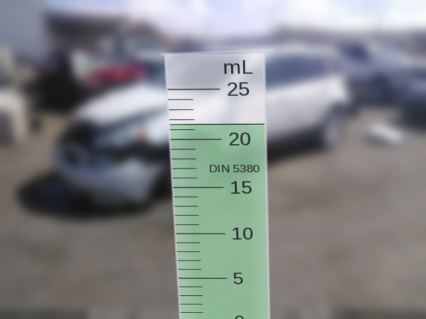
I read 21.5; mL
